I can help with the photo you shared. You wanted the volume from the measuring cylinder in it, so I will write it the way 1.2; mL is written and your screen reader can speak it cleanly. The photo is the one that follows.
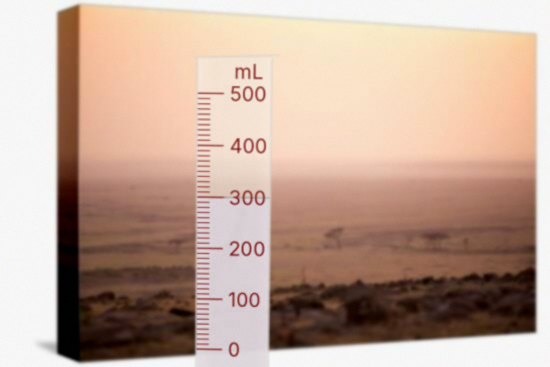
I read 300; mL
